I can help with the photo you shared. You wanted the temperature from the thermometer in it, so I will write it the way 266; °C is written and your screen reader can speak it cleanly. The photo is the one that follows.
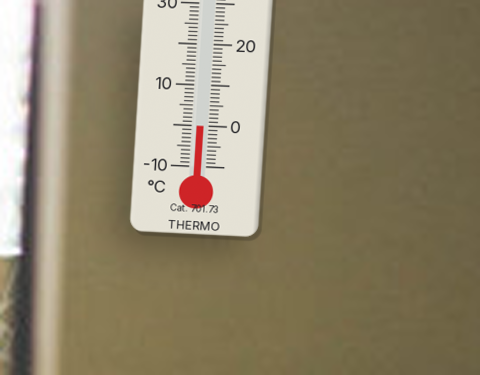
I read 0; °C
